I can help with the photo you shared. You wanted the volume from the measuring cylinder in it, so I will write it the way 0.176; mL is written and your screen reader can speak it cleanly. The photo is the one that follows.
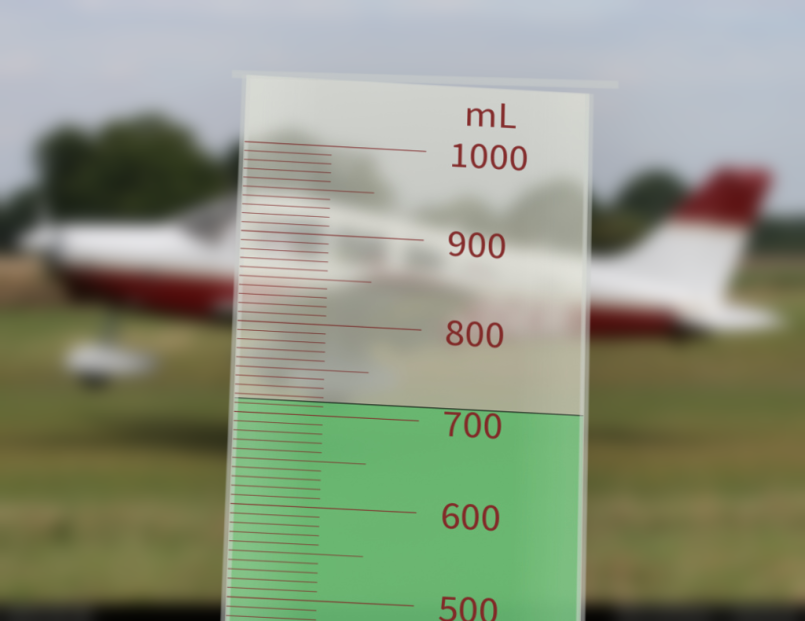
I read 715; mL
